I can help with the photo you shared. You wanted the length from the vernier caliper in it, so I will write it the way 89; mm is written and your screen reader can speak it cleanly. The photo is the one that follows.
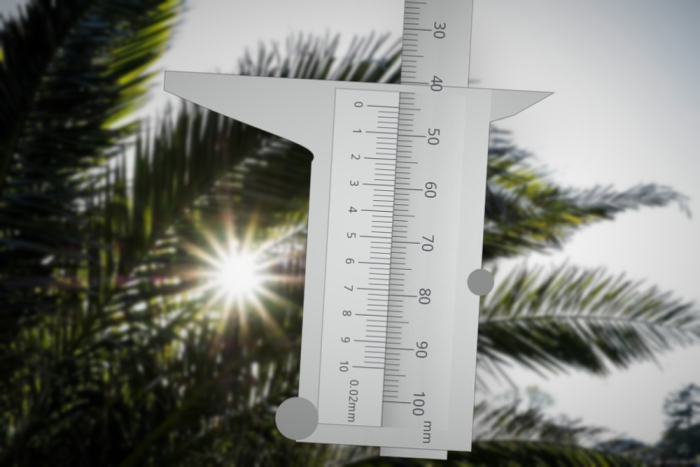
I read 44.8; mm
